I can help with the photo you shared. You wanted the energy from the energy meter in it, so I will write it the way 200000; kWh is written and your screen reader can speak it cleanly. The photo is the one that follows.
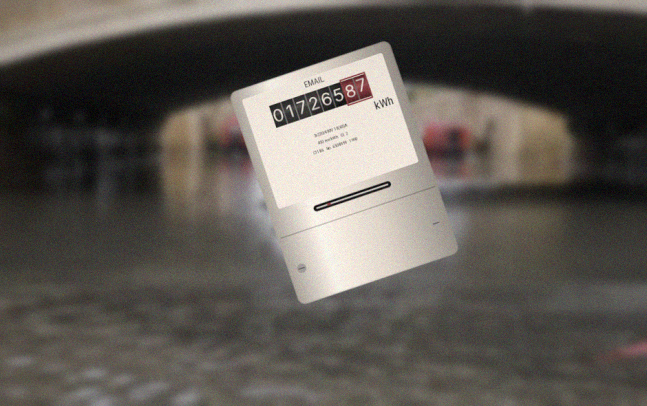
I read 17265.87; kWh
